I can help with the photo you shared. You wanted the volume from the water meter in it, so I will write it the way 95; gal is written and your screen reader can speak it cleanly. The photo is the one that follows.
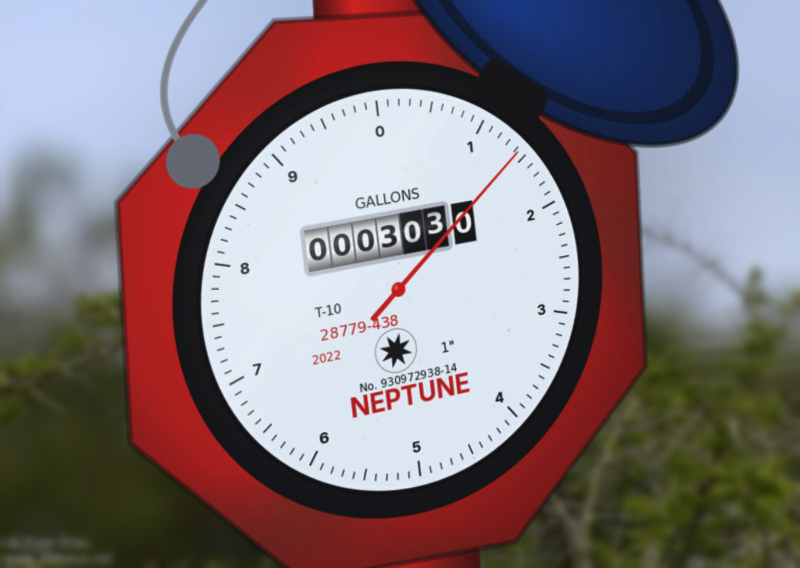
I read 3031.4; gal
